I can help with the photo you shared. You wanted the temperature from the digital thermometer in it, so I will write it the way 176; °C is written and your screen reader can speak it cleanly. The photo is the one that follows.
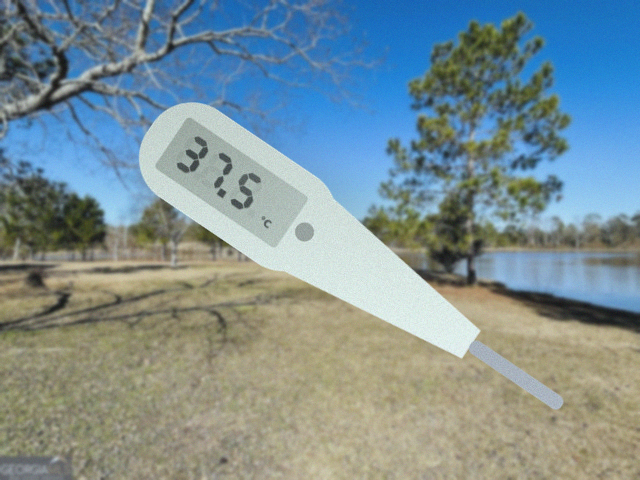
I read 37.5; °C
